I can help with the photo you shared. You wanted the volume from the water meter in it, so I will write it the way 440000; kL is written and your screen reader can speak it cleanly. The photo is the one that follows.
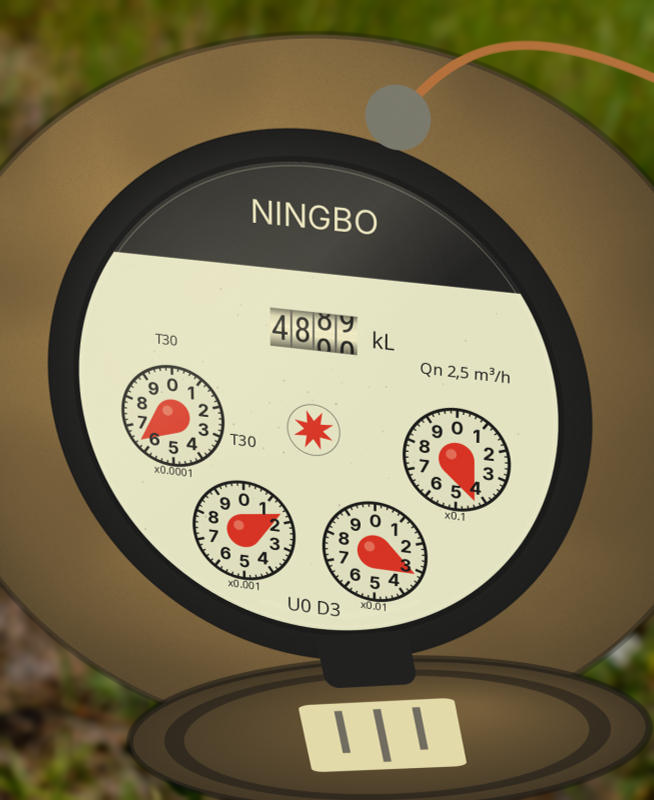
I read 4889.4316; kL
